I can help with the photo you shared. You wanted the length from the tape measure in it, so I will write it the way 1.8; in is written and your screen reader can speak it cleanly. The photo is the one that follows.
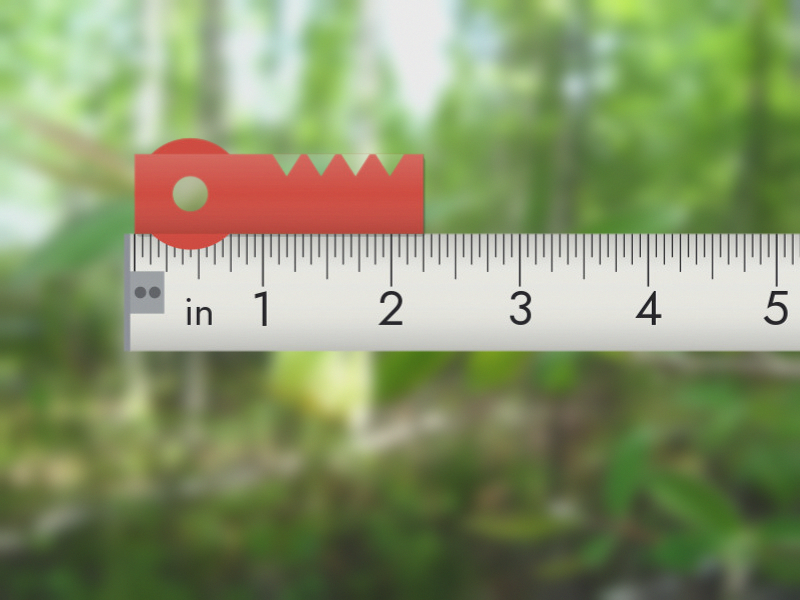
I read 2.25; in
